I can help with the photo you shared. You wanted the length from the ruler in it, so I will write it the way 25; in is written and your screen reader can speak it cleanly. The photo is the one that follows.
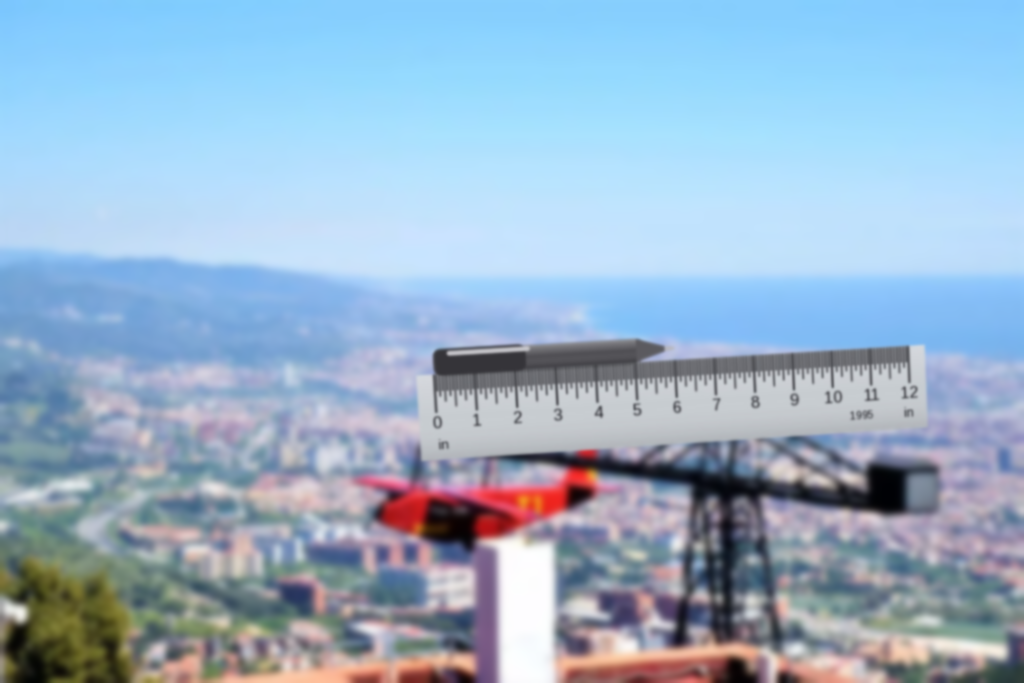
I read 6; in
